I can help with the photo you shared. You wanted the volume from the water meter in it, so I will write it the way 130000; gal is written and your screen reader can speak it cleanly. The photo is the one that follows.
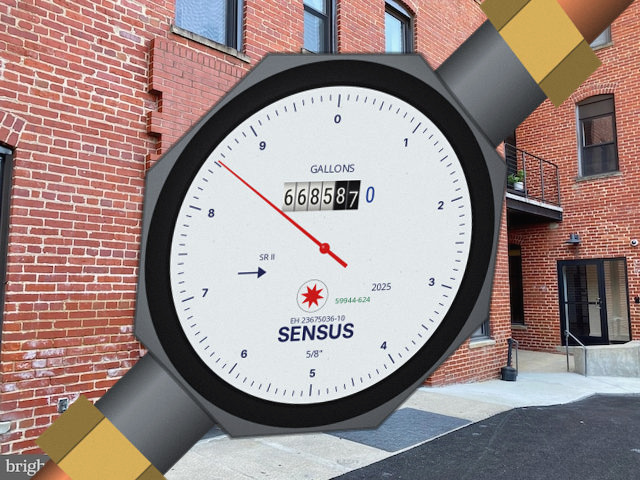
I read 6685868.5; gal
